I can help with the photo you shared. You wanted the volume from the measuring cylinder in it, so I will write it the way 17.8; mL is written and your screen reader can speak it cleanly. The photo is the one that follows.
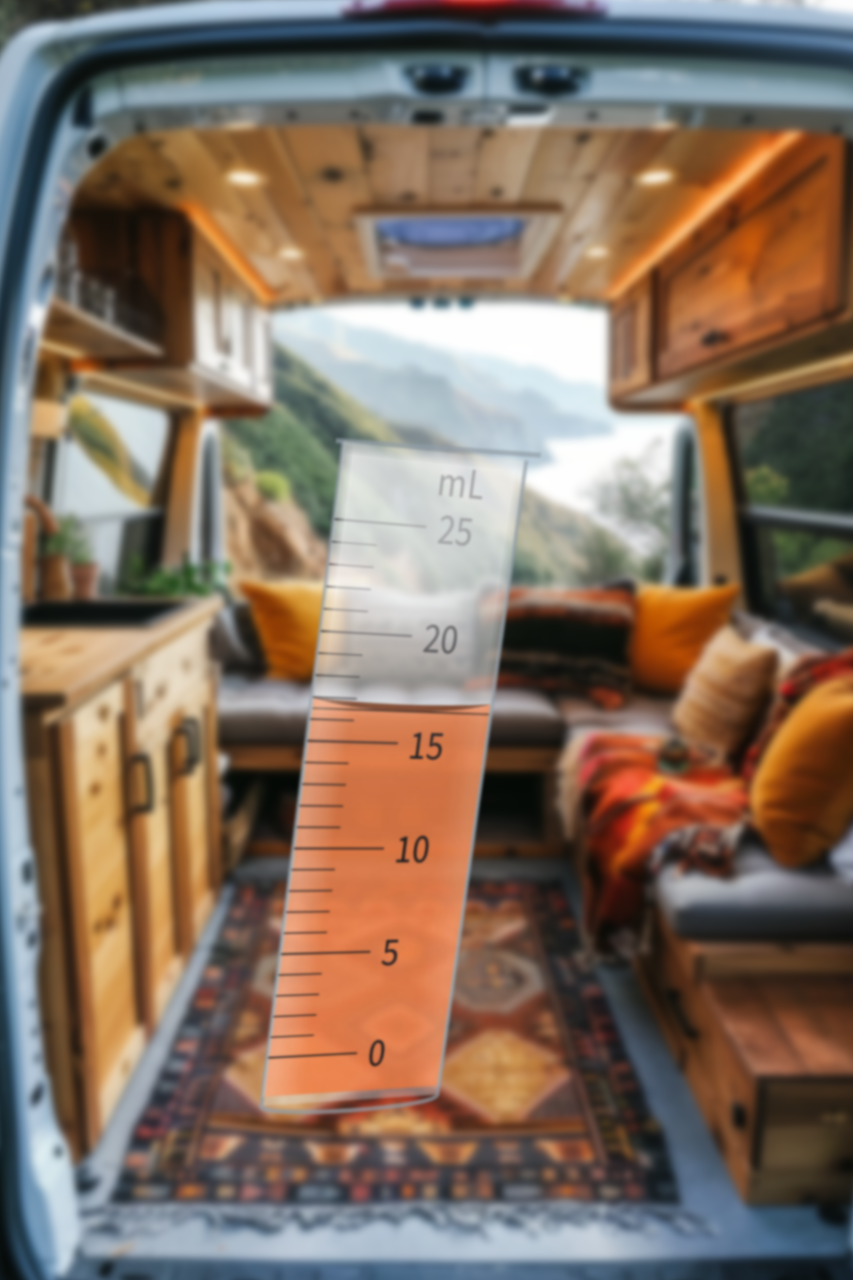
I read 16.5; mL
